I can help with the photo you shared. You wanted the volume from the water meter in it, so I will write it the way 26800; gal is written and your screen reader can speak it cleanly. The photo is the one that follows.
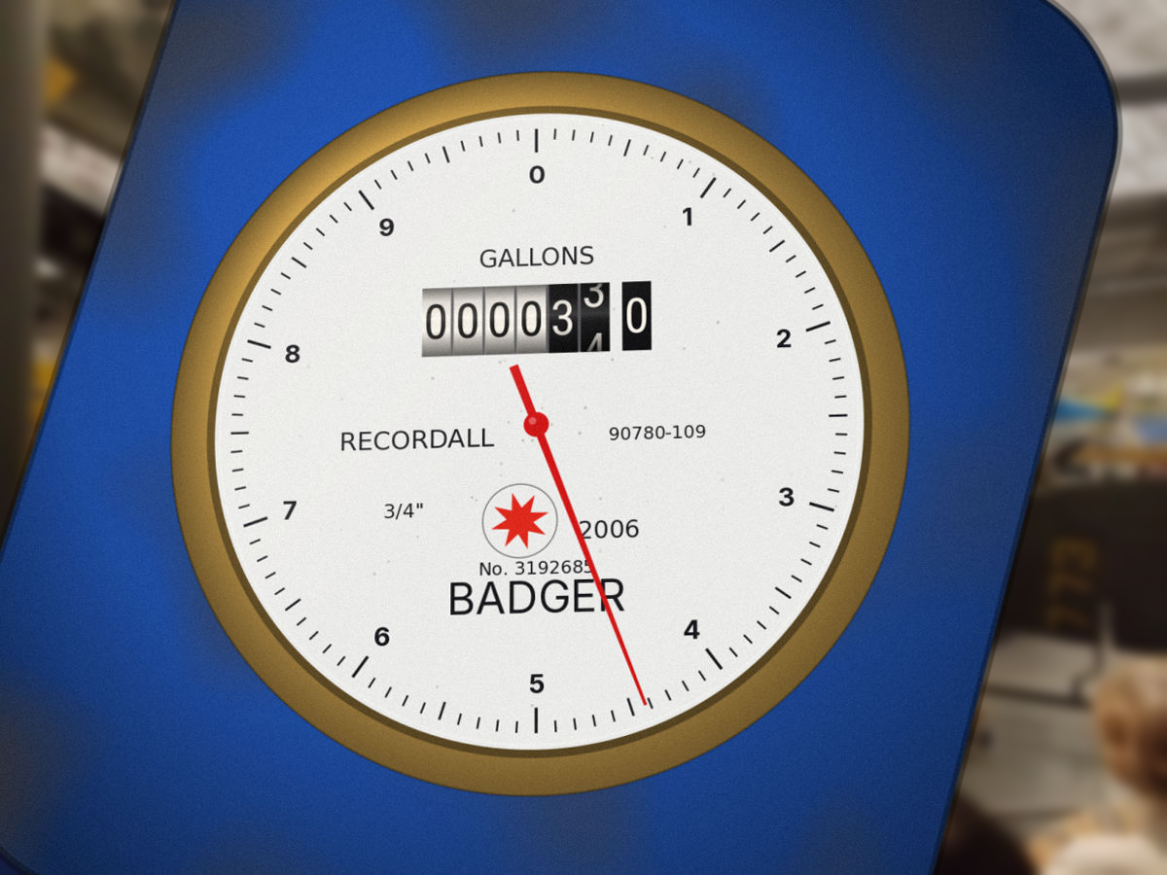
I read 334.4; gal
